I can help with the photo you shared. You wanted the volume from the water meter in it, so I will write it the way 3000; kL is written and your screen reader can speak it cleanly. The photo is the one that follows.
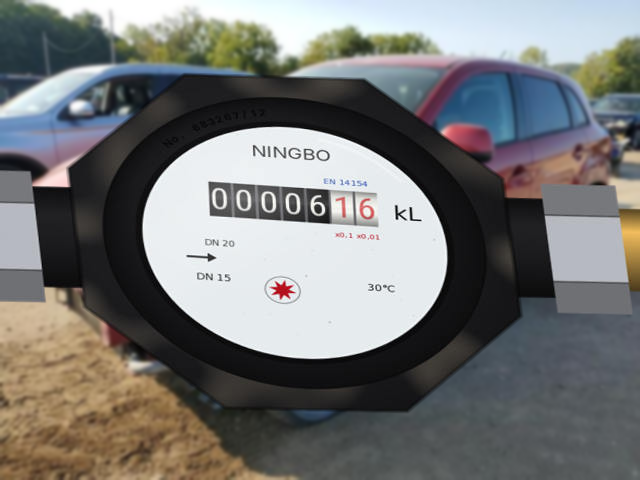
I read 6.16; kL
